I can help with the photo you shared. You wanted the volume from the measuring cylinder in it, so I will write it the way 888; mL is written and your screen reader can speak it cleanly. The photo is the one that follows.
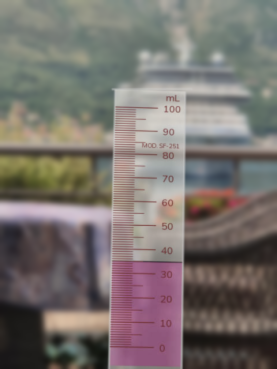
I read 35; mL
